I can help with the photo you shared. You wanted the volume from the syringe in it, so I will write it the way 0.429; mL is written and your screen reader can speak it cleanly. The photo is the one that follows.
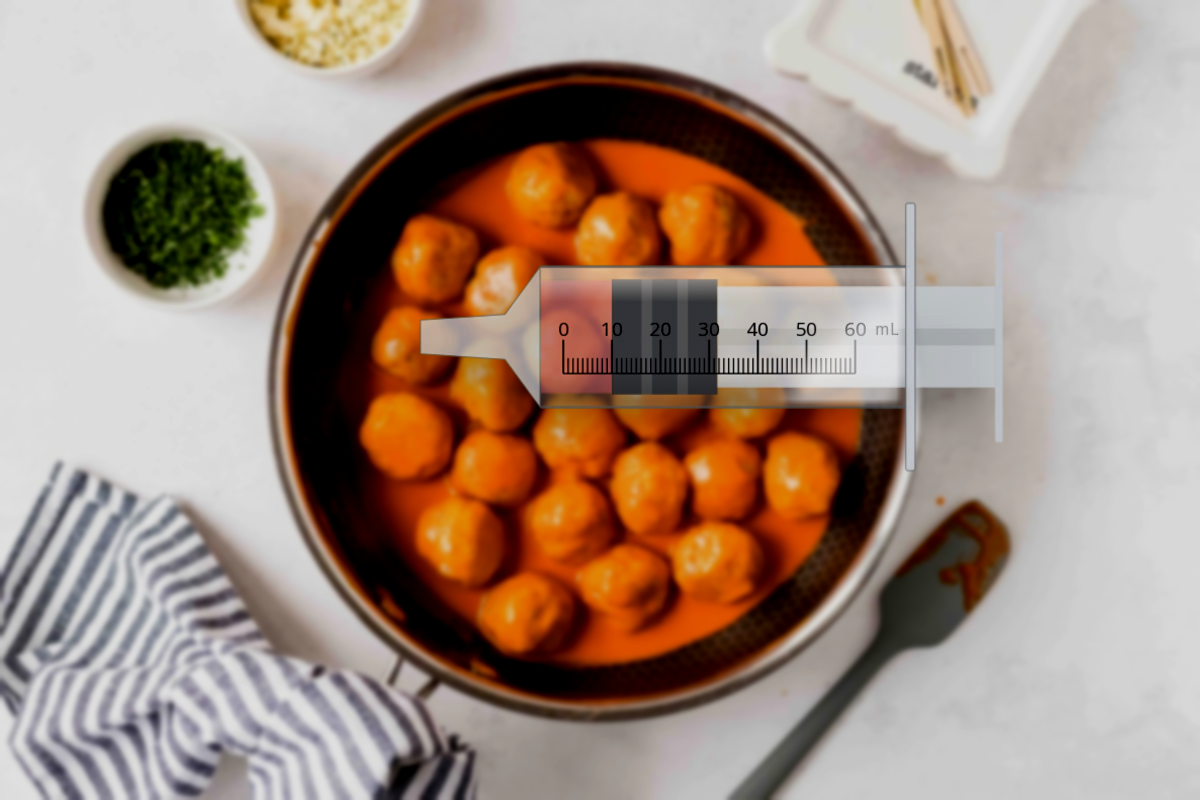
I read 10; mL
